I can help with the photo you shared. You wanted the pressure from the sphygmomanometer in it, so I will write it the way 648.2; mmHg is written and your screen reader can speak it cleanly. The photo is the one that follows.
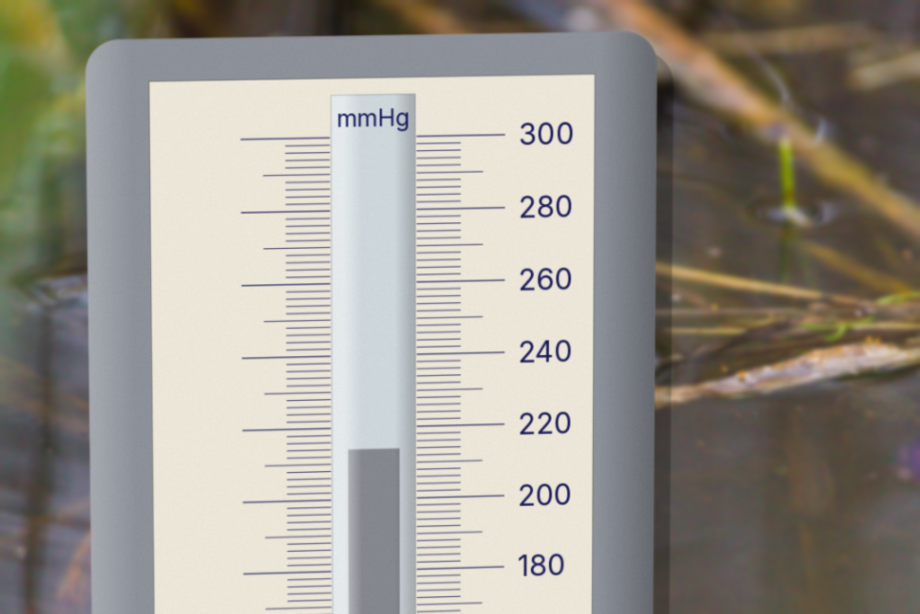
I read 214; mmHg
